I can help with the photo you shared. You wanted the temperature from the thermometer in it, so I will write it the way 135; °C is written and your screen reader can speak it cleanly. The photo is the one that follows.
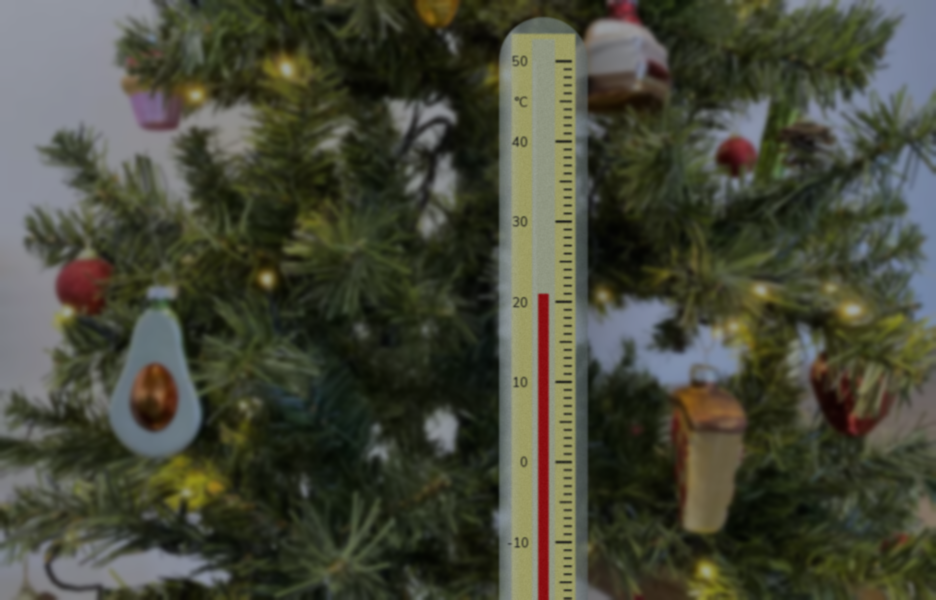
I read 21; °C
